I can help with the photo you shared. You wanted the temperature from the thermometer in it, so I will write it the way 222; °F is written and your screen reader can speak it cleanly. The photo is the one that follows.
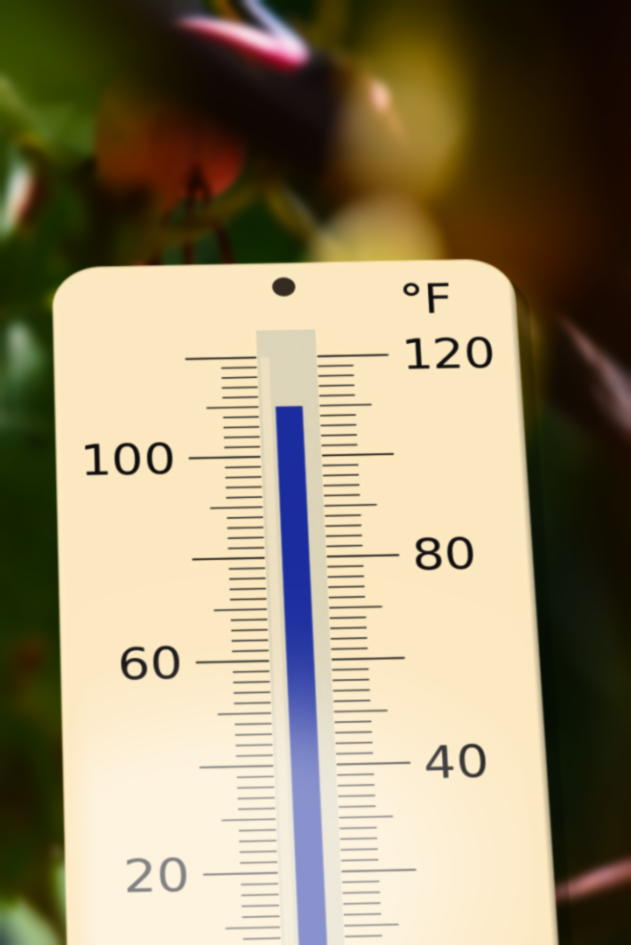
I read 110; °F
